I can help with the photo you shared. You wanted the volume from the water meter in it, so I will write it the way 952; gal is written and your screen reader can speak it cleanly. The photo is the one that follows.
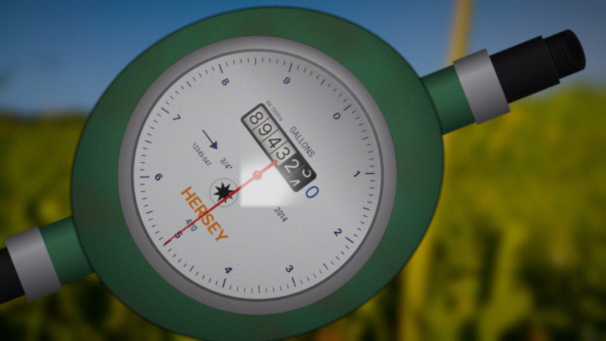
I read 8943235.0; gal
